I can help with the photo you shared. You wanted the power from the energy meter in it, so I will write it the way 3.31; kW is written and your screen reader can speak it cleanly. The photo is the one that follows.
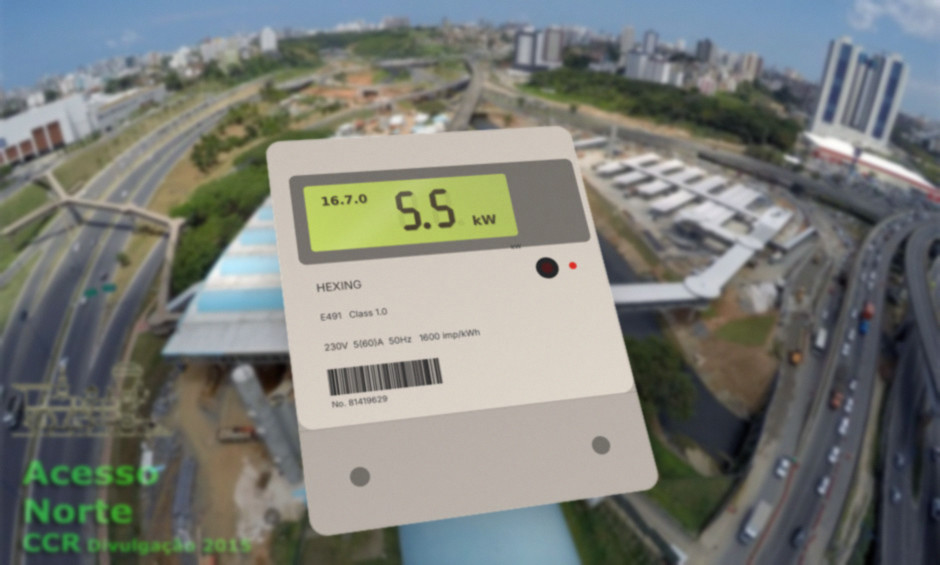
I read 5.5; kW
